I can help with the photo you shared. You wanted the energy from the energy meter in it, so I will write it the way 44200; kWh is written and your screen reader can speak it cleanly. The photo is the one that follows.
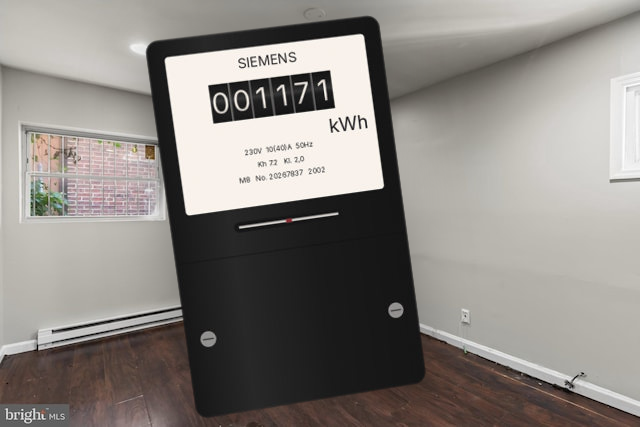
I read 1171; kWh
